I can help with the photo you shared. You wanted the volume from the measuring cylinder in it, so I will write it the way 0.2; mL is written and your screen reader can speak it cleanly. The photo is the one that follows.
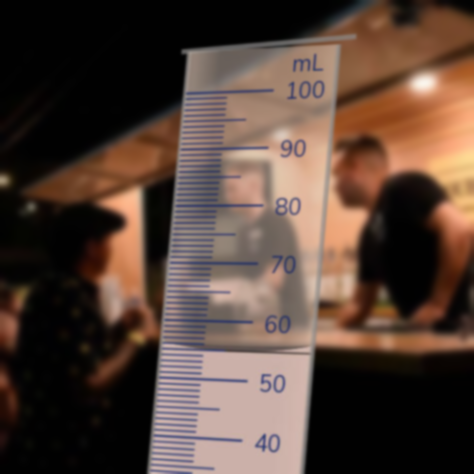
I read 55; mL
